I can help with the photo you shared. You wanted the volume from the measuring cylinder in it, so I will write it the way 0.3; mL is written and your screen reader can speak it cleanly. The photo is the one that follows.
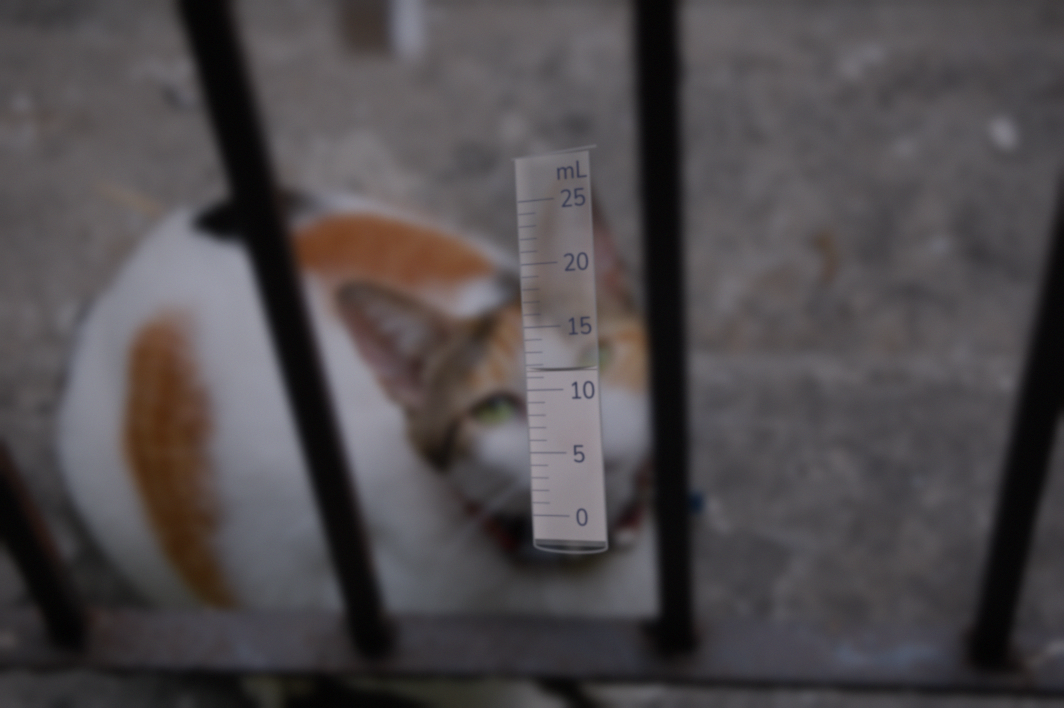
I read 11.5; mL
